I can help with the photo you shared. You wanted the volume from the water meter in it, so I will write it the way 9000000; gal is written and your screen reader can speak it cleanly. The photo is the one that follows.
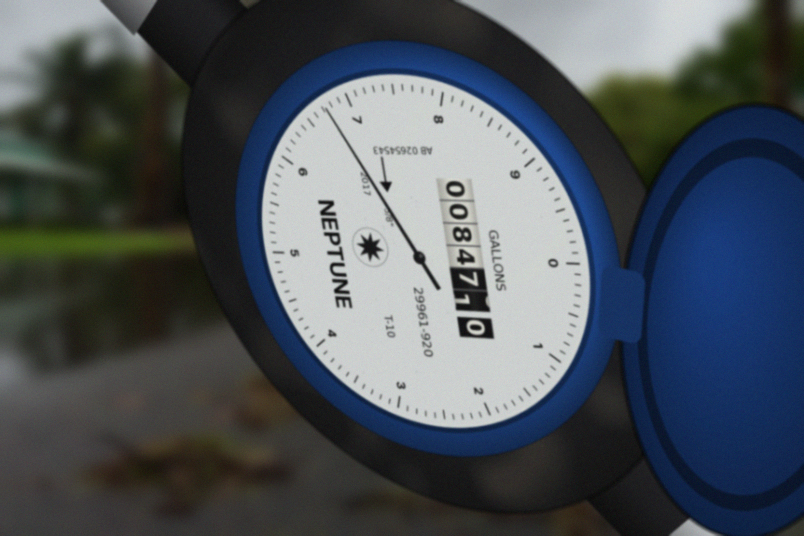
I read 84706.7; gal
